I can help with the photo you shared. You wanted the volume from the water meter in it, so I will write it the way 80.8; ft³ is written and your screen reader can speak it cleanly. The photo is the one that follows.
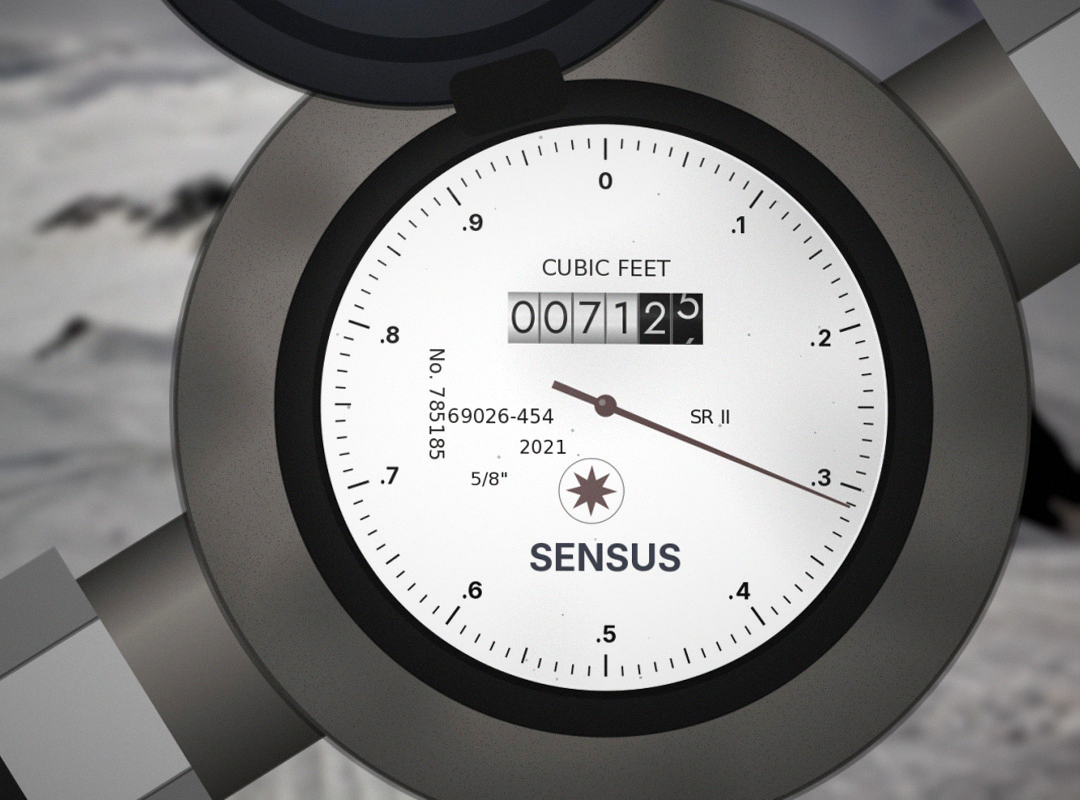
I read 7125.31; ft³
